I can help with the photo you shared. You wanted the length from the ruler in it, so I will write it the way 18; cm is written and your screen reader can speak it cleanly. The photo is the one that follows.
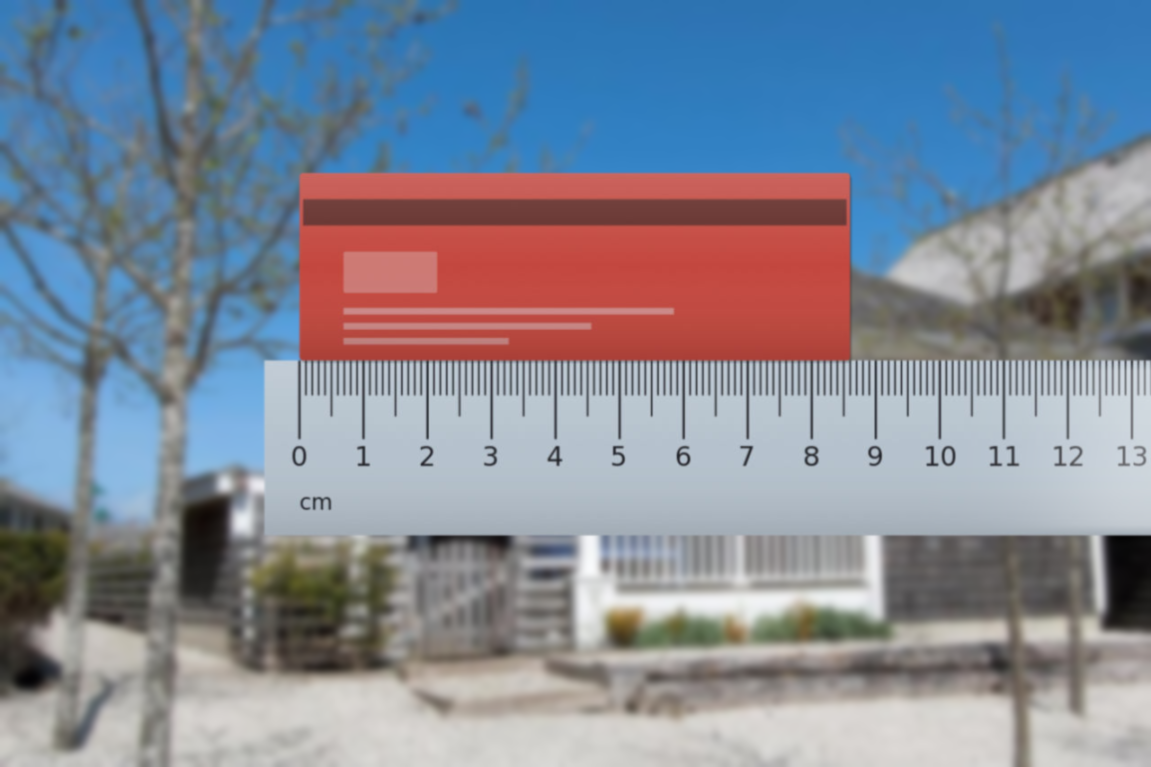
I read 8.6; cm
